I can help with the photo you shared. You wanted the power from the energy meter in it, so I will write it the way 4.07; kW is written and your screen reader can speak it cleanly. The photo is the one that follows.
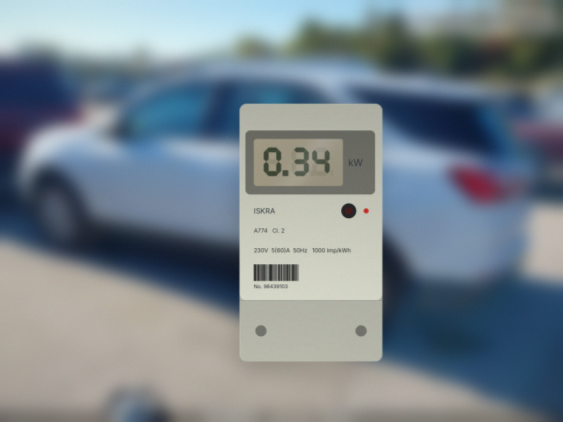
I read 0.34; kW
